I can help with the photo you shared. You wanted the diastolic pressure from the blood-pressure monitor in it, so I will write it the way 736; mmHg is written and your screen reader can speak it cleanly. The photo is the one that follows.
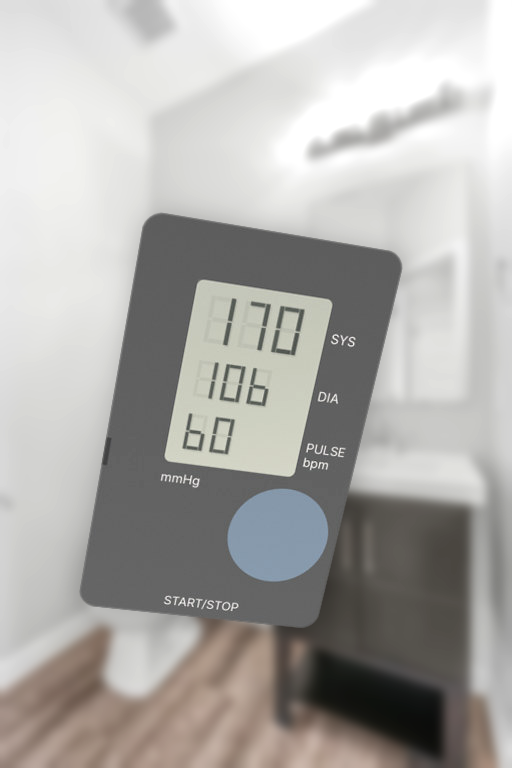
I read 106; mmHg
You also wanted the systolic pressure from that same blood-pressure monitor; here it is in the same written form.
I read 170; mmHg
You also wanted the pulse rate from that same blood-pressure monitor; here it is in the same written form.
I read 60; bpm
